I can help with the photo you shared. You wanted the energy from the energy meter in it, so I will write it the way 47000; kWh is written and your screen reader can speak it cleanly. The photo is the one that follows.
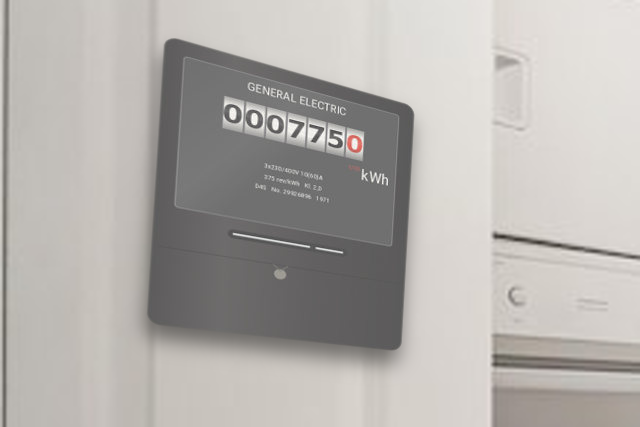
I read 775.0; kWh
